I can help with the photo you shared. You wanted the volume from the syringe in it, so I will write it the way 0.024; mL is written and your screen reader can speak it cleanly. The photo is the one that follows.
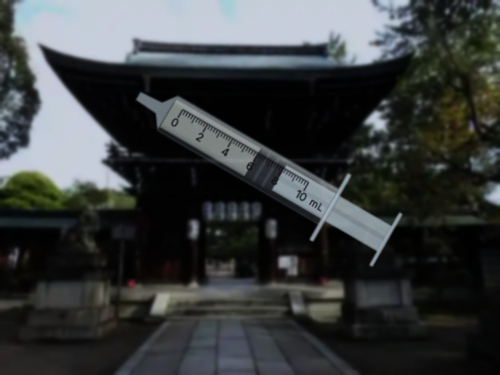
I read 6; mL
